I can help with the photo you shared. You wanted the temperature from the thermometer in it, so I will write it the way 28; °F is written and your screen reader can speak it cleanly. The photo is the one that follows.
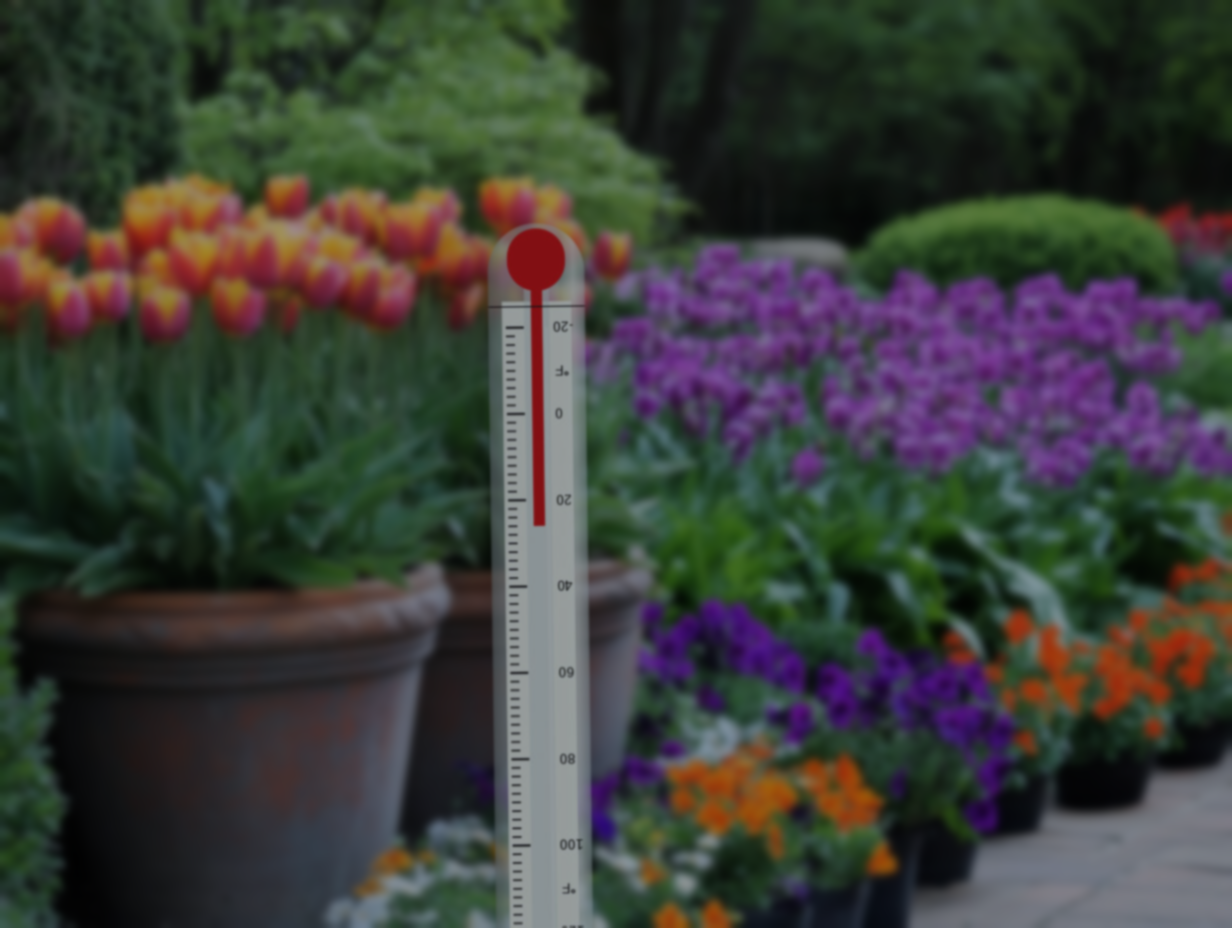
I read 26; °F
